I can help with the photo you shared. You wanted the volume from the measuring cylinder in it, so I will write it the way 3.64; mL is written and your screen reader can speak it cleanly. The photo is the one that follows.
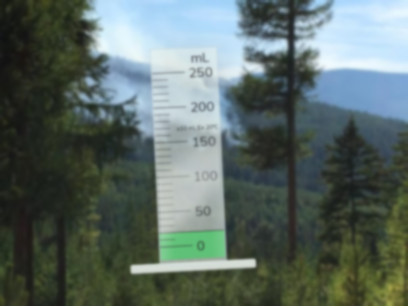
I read 20; mL
